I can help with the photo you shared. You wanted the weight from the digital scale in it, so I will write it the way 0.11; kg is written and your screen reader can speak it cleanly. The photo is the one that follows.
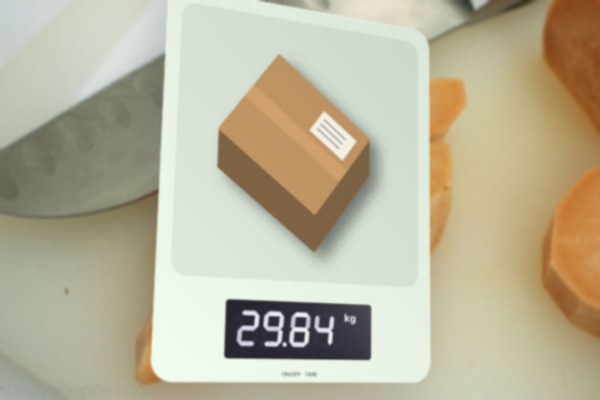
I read 29.84; kg
